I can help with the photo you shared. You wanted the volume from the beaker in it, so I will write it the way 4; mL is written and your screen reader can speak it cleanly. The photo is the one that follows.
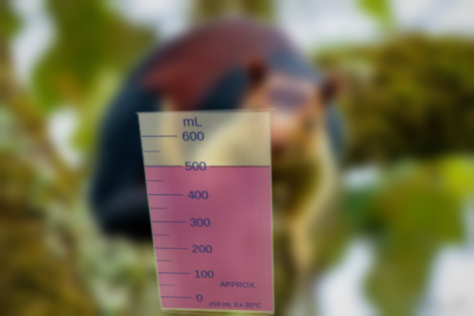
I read 500; mL
